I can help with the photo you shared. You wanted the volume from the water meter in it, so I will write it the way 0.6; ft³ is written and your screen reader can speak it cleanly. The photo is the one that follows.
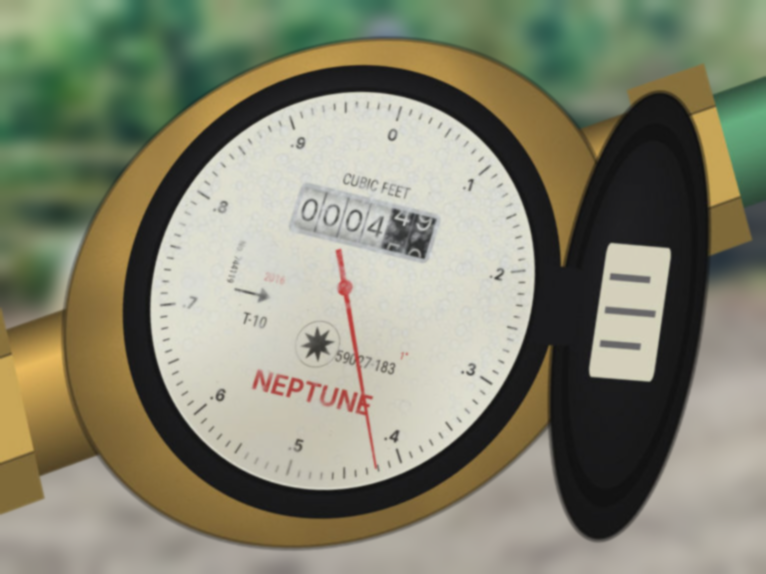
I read 449.42; ft³
